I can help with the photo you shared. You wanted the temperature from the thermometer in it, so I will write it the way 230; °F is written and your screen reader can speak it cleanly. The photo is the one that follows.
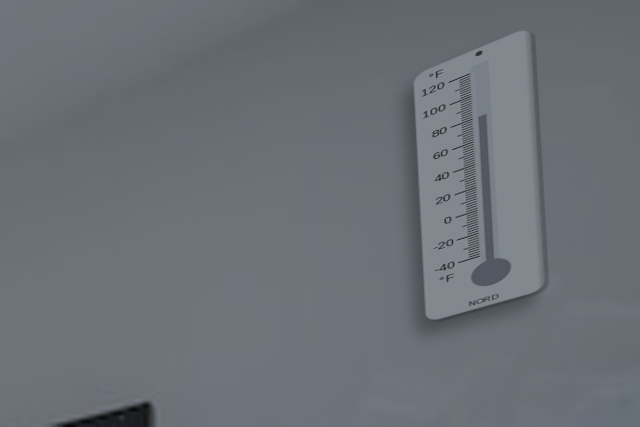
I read 80; °F
